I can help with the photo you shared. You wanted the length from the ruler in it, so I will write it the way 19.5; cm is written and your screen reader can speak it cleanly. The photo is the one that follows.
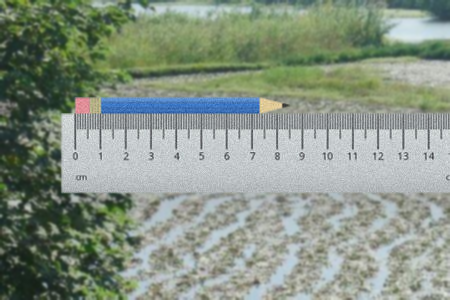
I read 8.5; cm
